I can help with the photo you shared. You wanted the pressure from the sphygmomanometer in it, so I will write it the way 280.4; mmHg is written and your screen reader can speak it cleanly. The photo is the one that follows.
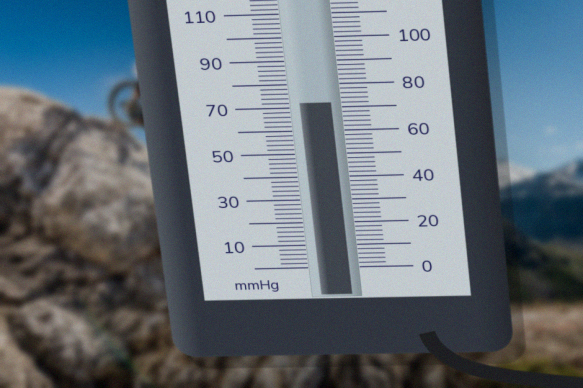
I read 72; mmHg
